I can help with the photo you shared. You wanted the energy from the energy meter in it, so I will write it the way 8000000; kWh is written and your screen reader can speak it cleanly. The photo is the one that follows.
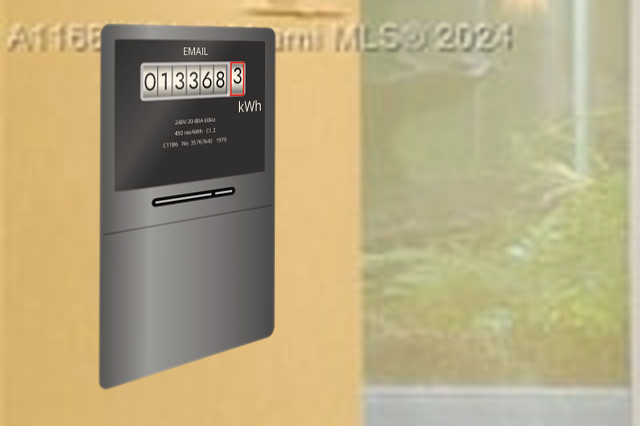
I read 13368.3; kWh
